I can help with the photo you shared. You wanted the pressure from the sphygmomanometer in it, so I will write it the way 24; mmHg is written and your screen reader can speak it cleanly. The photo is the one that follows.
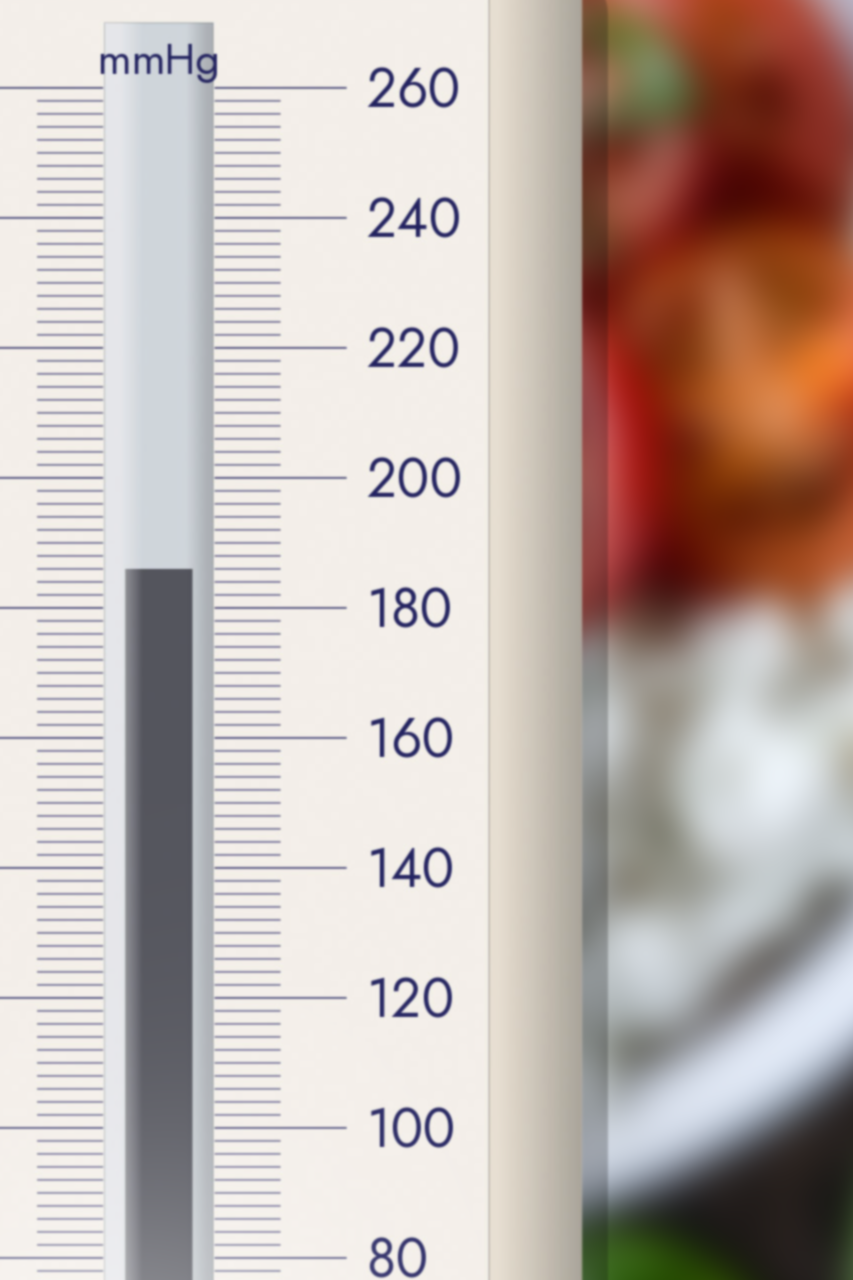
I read 186; mmHg
